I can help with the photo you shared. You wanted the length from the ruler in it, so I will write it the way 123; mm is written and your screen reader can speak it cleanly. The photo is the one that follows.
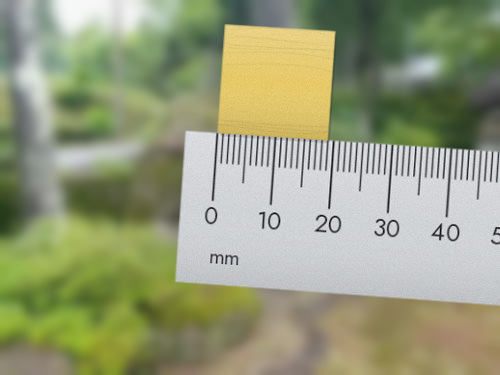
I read 19; mm
